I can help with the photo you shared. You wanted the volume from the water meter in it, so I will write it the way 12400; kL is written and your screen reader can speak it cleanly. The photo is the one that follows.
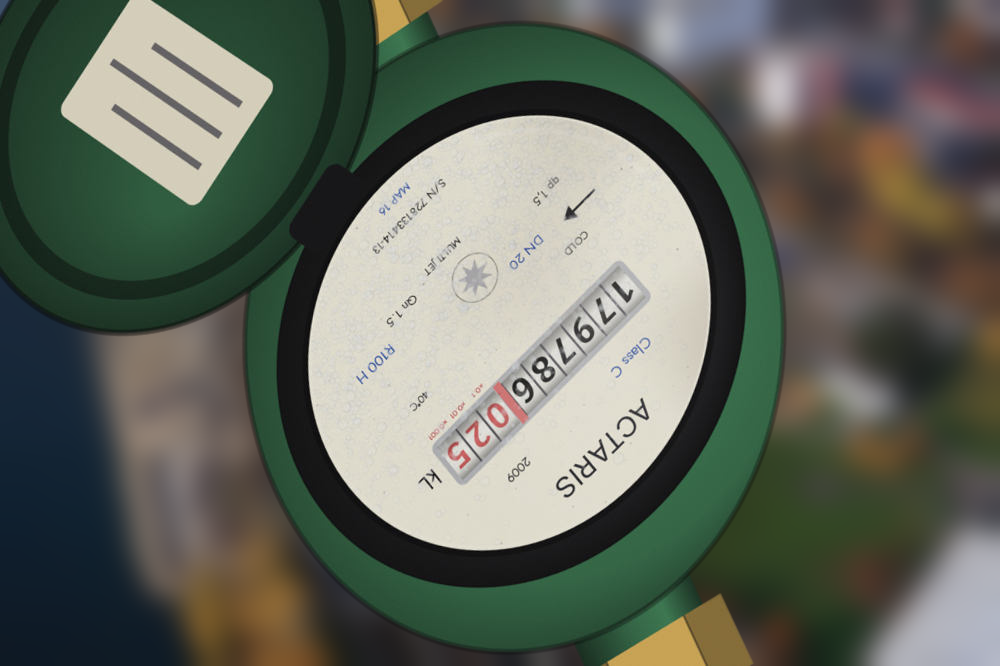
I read 179786.025; kL
